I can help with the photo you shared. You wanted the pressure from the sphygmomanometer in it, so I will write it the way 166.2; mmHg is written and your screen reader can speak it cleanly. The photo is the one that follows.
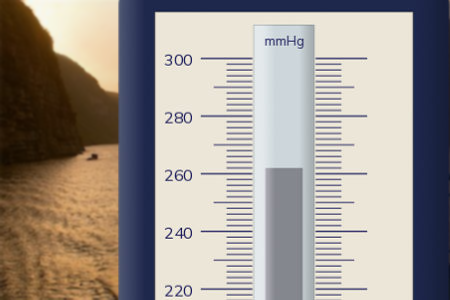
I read 262; mmHg
